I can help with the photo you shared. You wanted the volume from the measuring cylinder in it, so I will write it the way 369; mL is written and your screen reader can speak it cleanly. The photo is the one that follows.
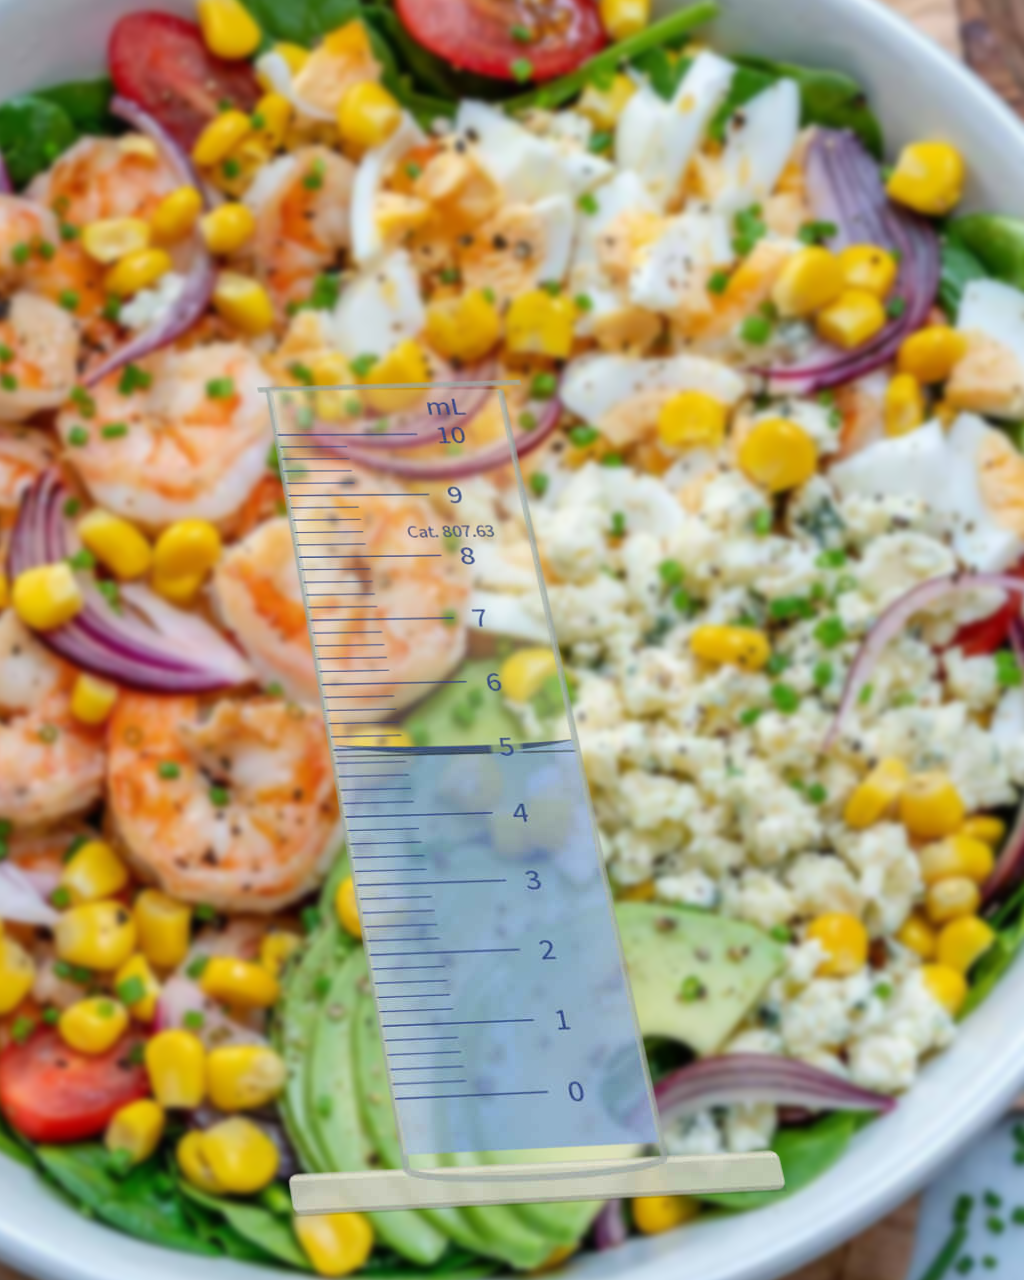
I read 4.9; mL
